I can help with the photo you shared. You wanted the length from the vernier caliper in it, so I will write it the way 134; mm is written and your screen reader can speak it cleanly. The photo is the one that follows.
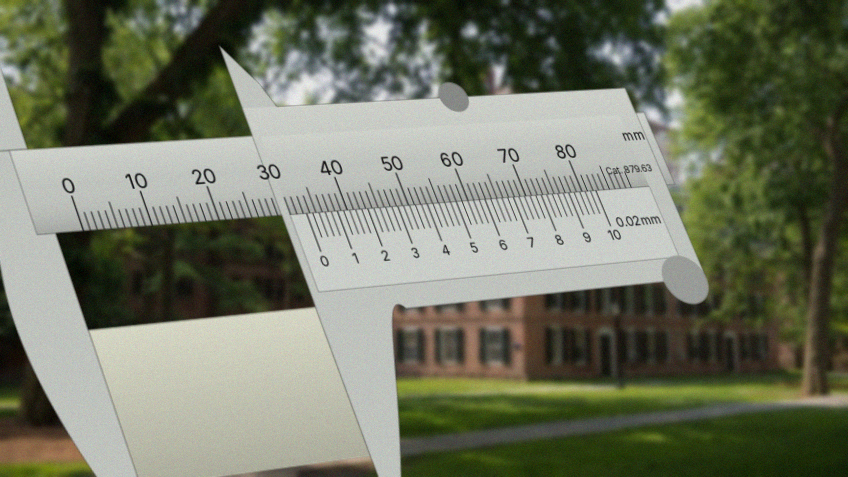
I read 33.5; mm
